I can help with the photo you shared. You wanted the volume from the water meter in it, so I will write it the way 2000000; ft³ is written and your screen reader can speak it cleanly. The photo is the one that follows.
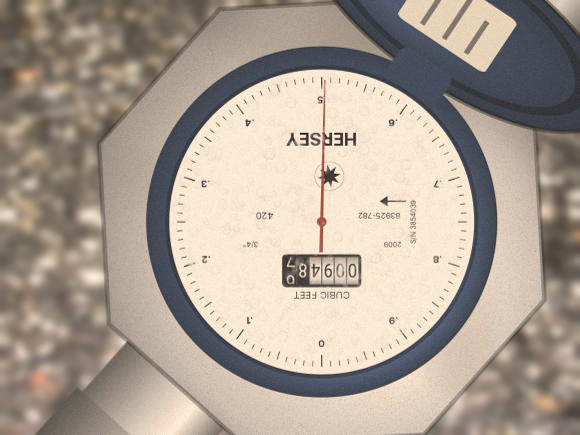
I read 9486.50; ft³
